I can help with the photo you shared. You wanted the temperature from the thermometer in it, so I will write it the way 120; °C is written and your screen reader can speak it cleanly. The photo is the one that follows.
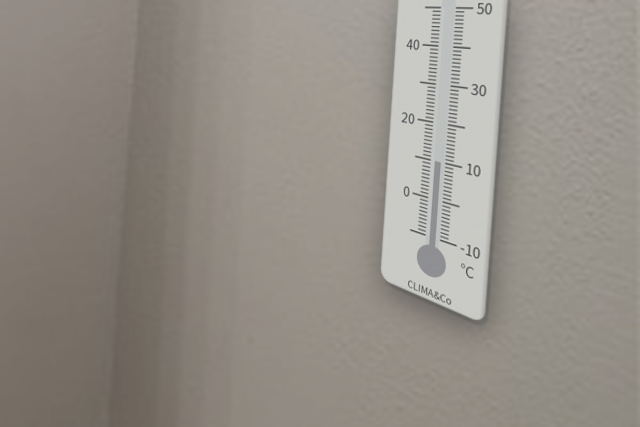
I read 10; °C
